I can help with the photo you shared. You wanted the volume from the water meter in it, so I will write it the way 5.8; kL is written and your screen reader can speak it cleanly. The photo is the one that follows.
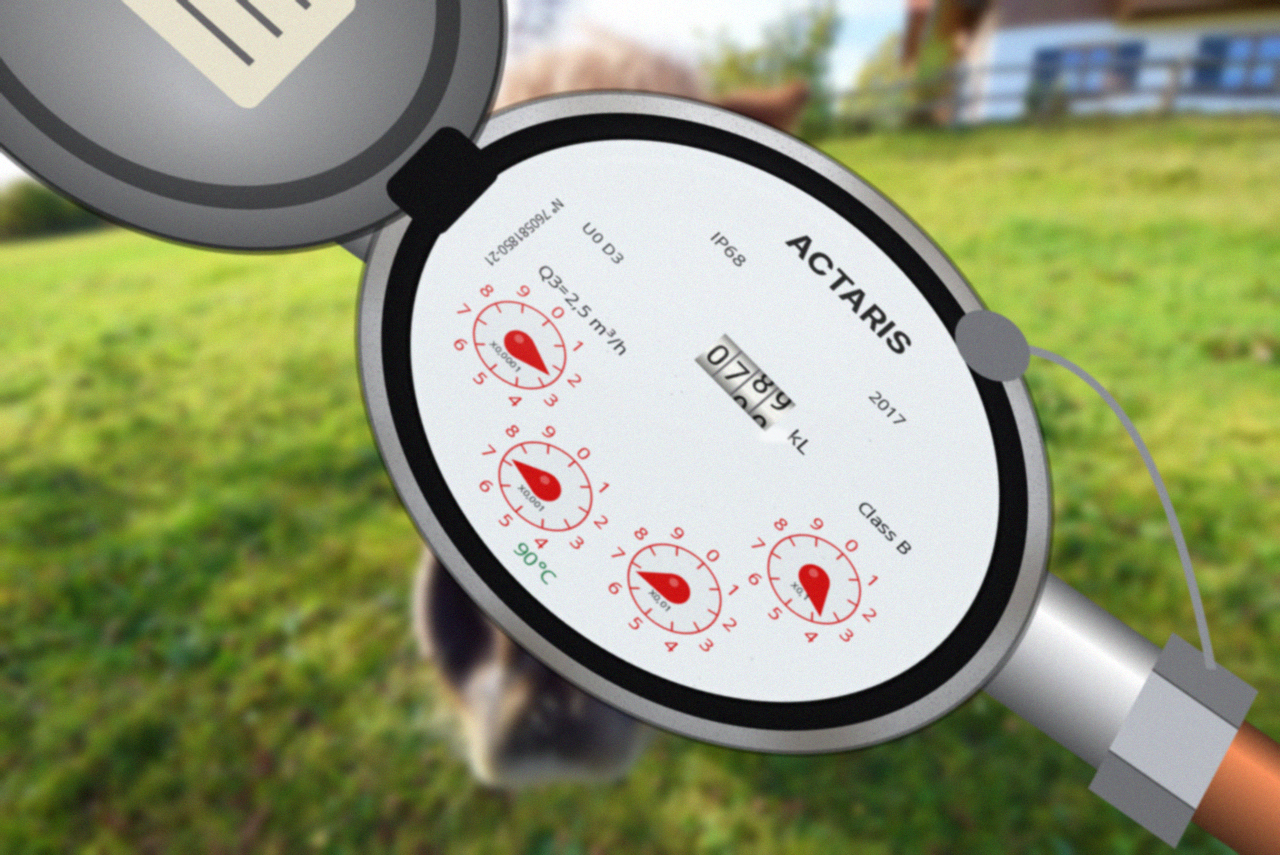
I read 789.3672; kL
